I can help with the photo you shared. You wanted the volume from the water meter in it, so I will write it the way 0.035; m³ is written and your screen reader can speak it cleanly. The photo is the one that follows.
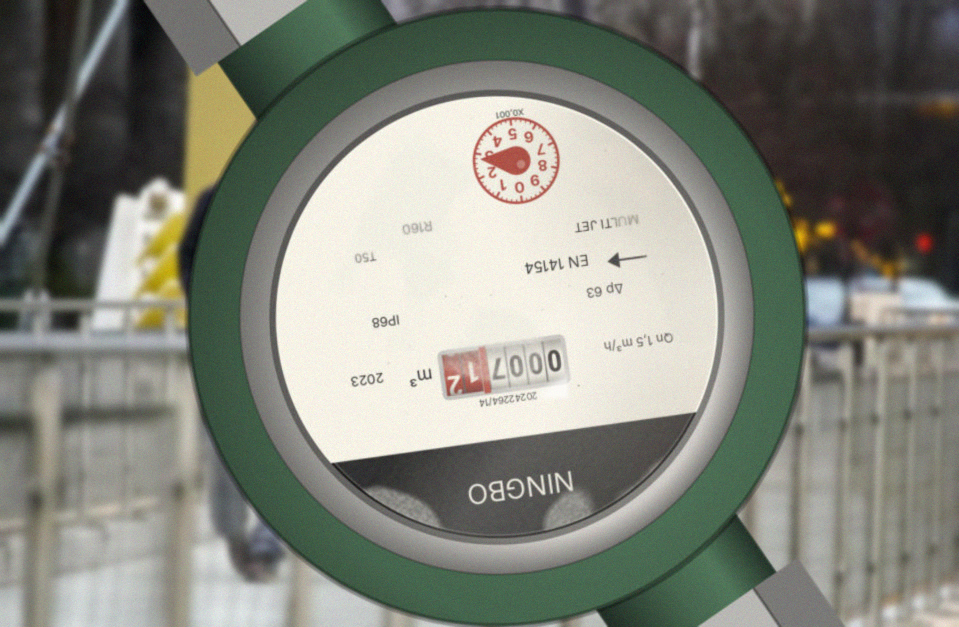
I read 7.122; m³
